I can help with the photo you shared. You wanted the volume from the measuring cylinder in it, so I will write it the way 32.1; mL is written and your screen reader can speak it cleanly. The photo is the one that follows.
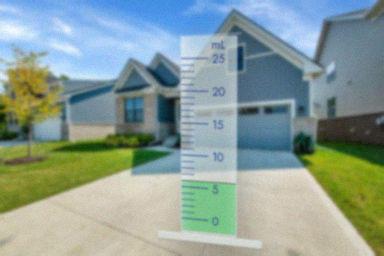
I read 6; mL
